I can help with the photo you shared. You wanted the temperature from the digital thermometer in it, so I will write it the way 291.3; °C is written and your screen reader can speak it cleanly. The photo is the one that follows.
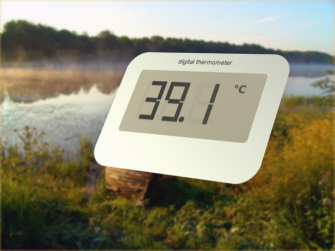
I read 39.1; °C
